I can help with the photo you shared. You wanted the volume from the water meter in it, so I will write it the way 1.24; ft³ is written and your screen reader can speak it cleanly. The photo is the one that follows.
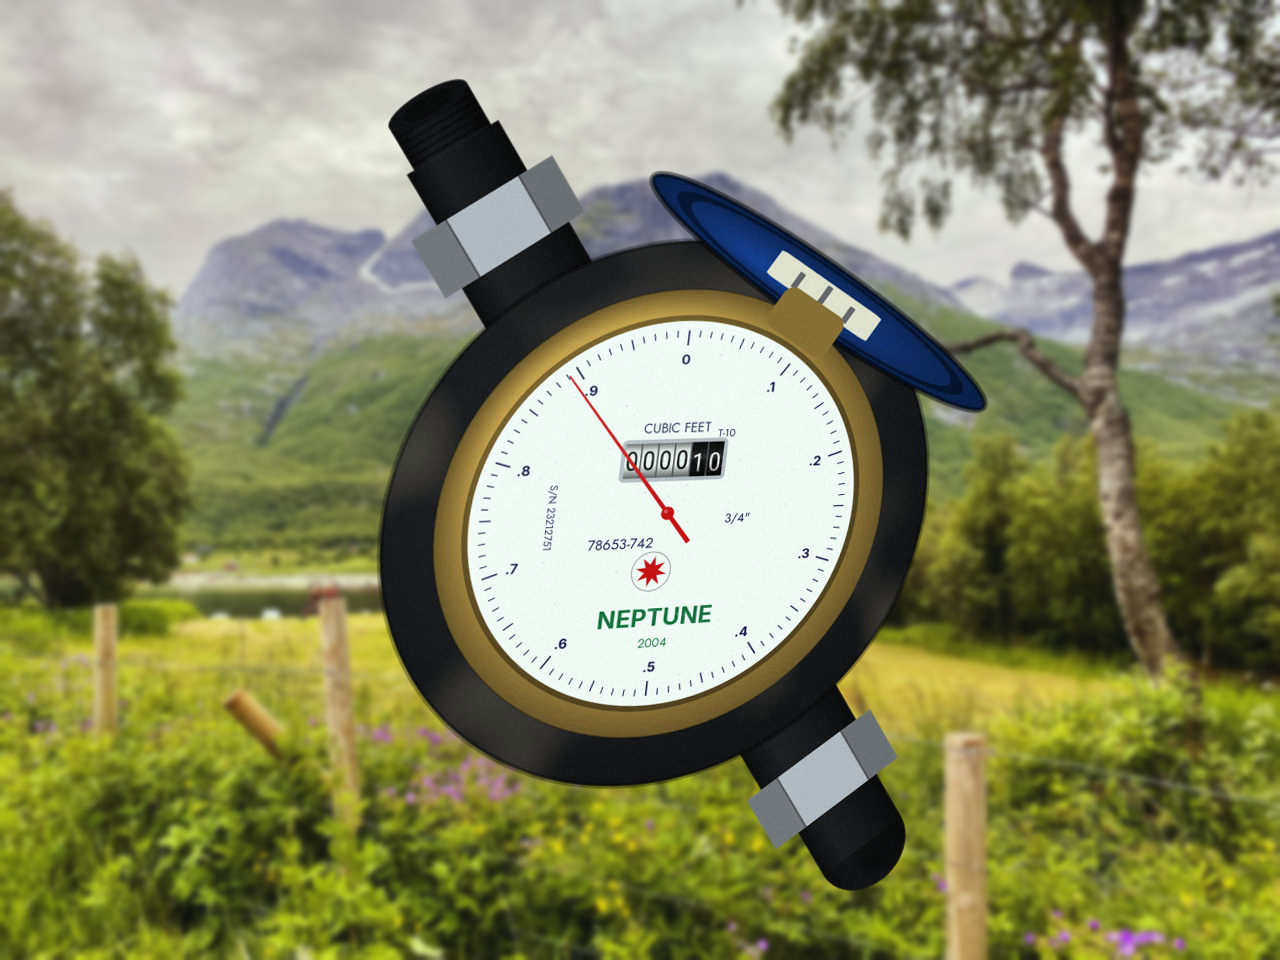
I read 9.89; ft³
